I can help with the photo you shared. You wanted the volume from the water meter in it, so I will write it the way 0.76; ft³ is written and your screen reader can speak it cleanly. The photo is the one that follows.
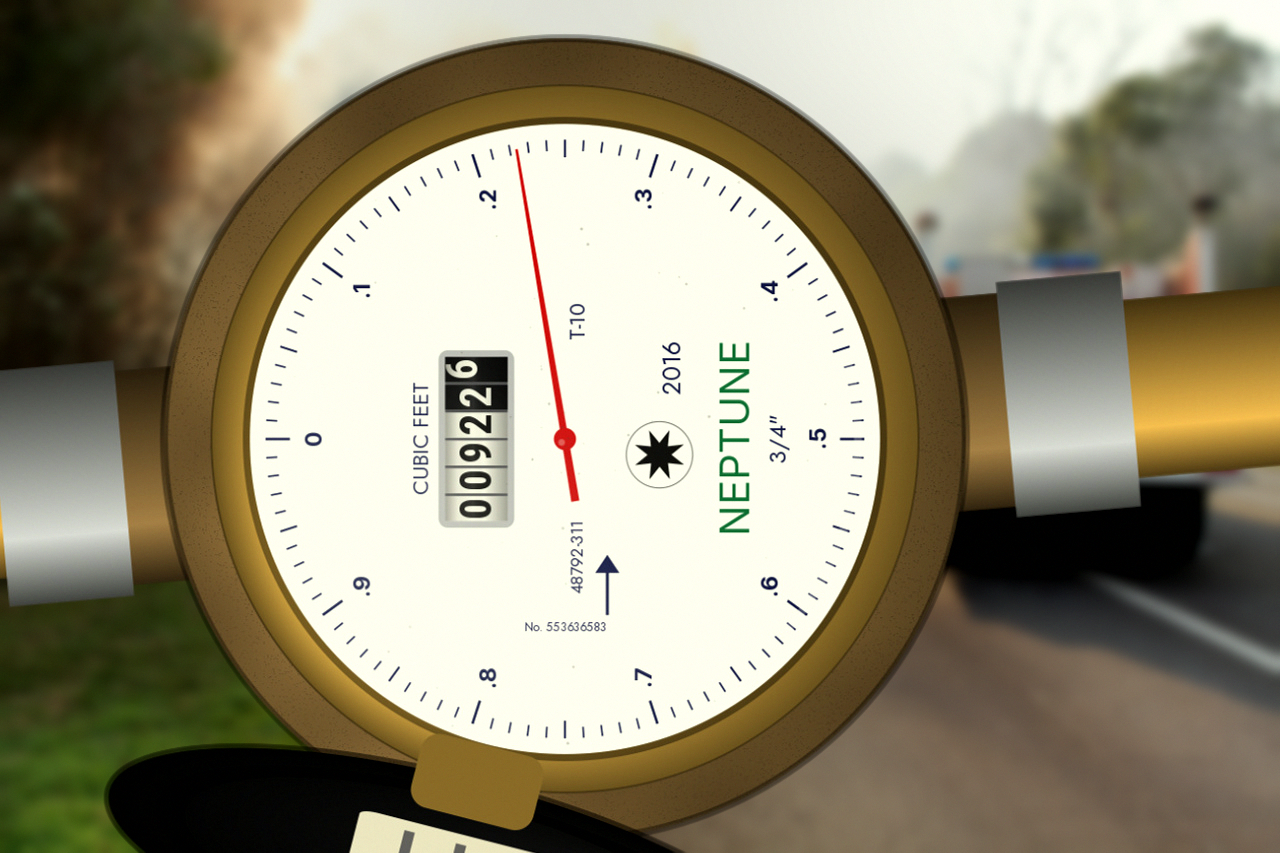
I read 9226.22; ft³
